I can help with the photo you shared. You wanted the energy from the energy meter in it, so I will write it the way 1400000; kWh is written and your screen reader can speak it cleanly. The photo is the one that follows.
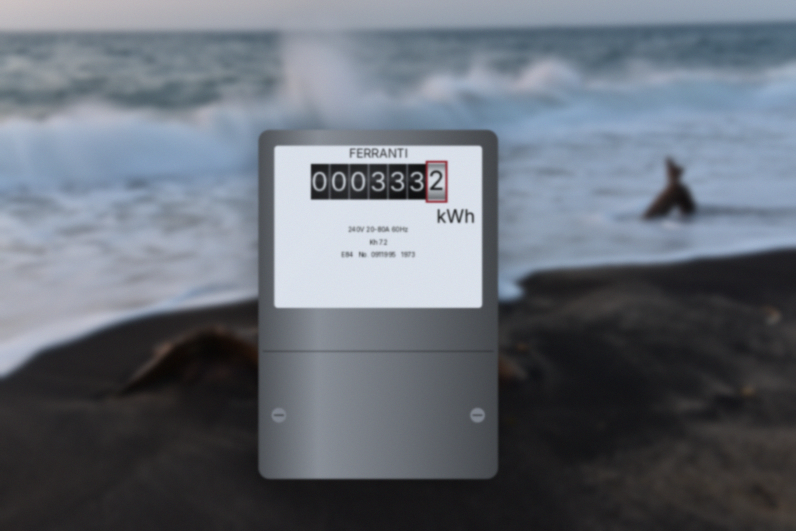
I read 333.2; kWh
